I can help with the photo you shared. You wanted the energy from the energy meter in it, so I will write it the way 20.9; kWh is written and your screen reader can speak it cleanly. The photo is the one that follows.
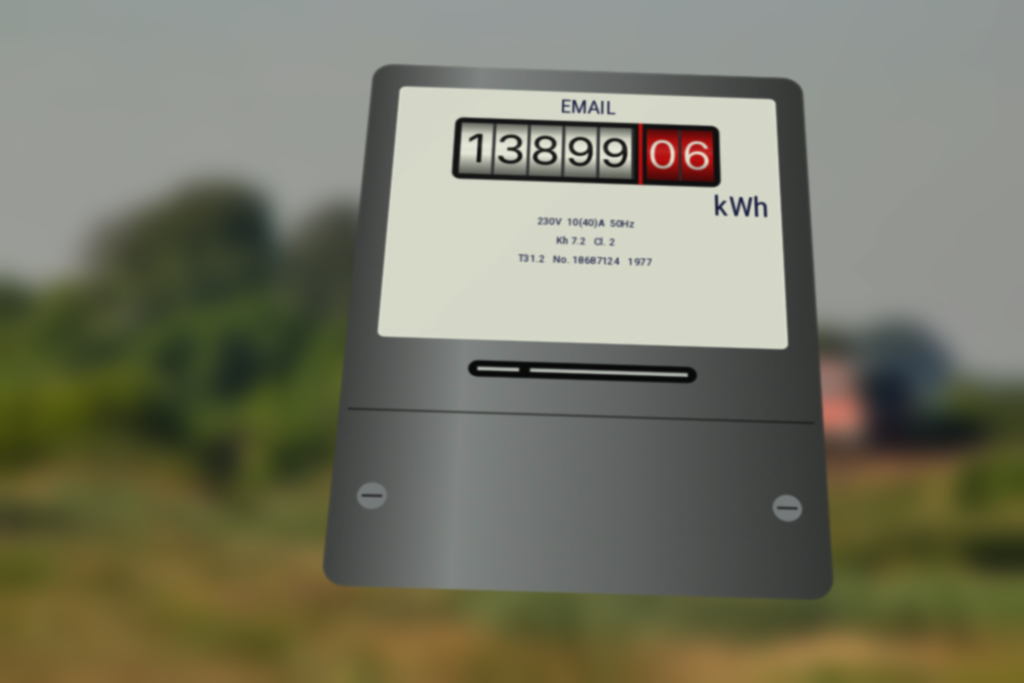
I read 13899.06; kWh
